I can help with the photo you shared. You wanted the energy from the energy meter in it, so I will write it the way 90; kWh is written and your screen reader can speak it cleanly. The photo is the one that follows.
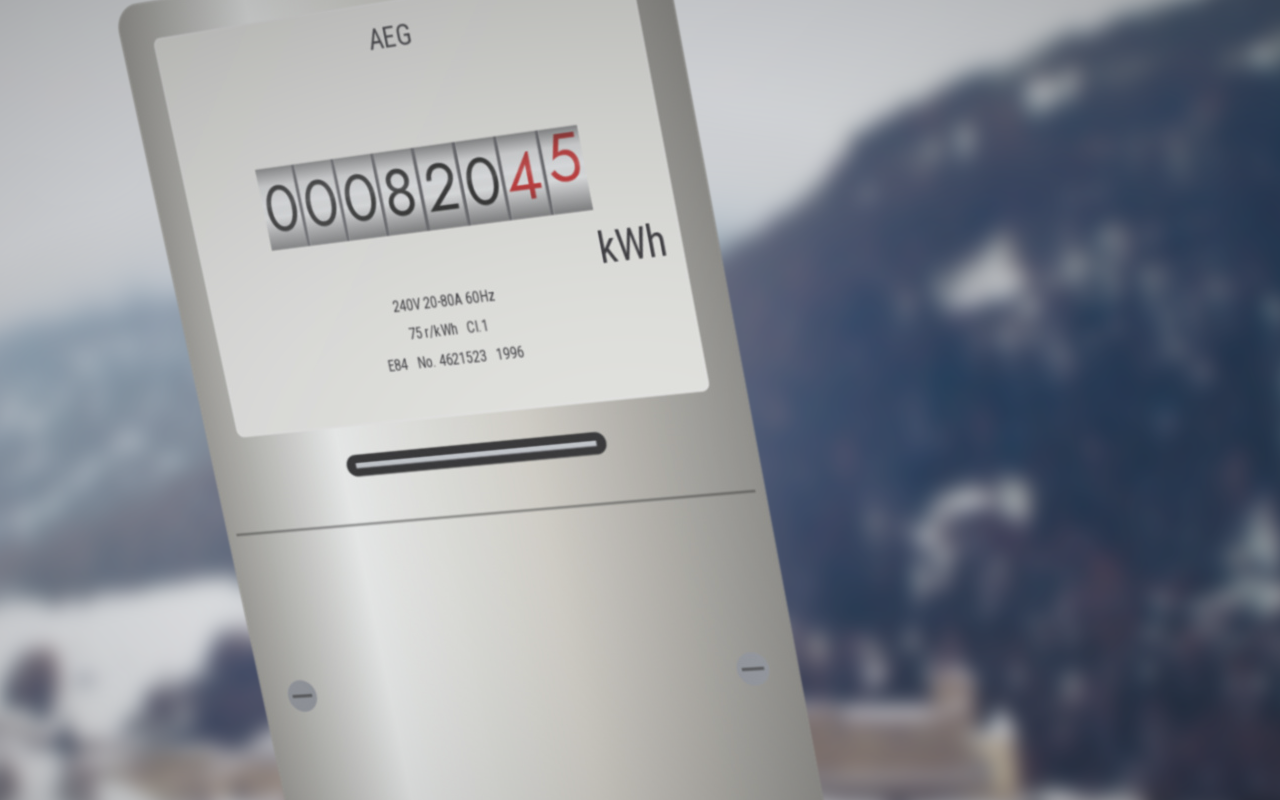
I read 820.45; kWh
